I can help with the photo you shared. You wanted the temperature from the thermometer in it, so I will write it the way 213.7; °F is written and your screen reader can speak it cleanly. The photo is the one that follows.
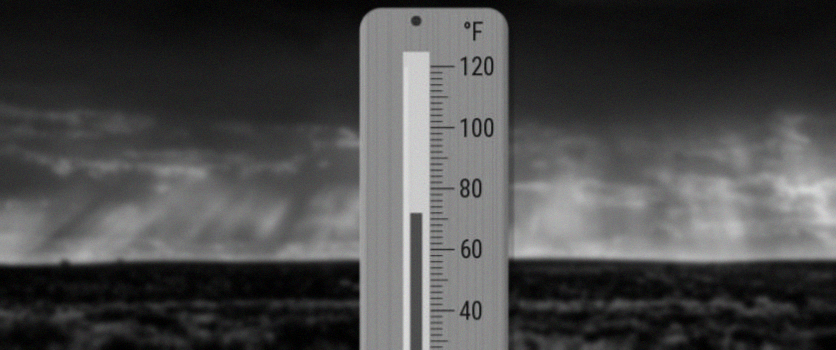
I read 72; °F
